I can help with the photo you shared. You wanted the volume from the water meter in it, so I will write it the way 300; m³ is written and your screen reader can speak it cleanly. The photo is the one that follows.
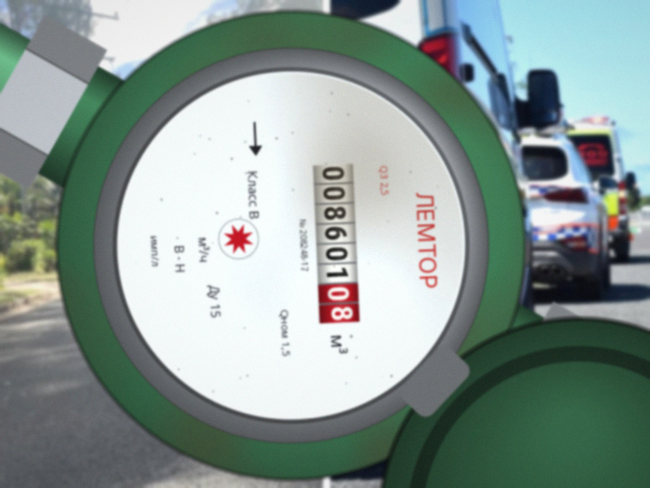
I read 8601.08; m³
